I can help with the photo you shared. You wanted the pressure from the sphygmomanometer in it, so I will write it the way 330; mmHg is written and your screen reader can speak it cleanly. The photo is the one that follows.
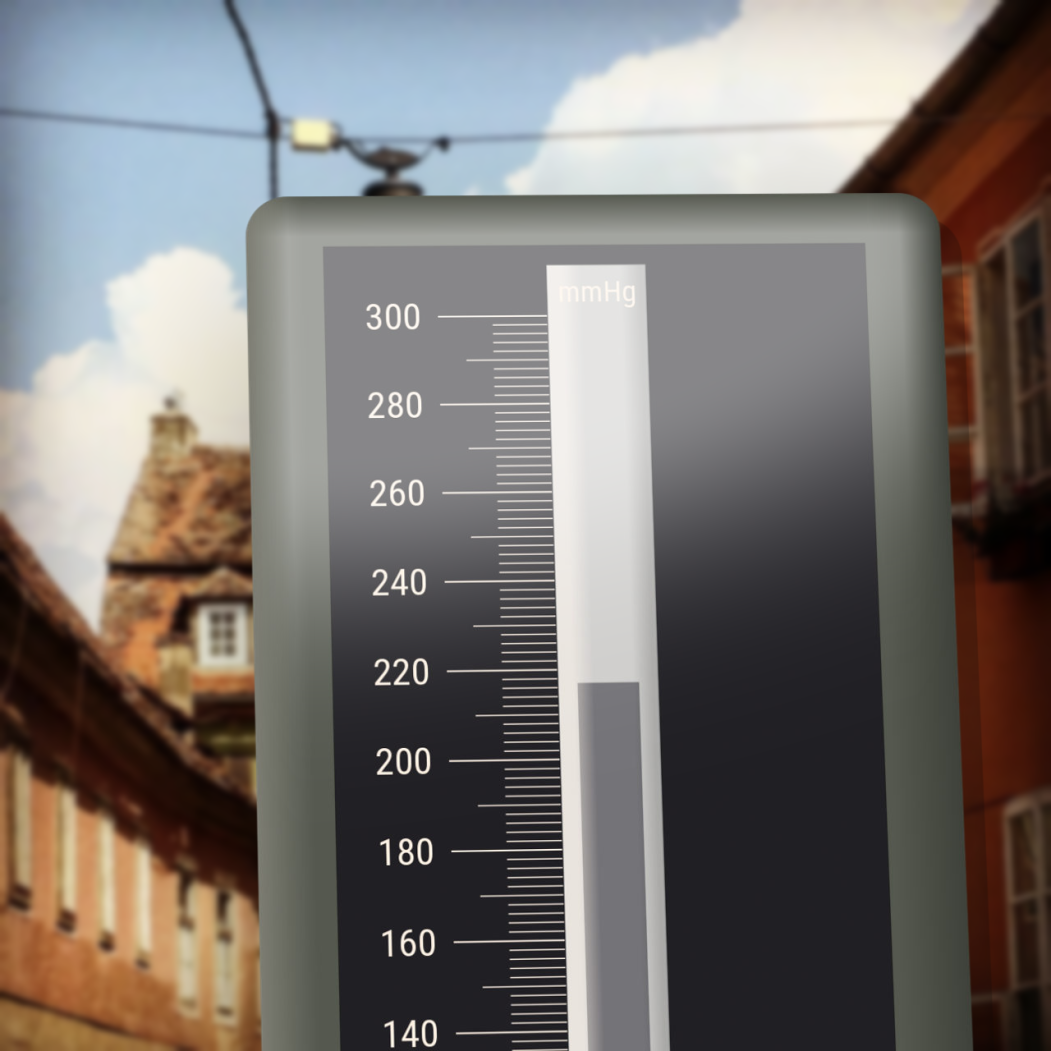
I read 217; mmHg
